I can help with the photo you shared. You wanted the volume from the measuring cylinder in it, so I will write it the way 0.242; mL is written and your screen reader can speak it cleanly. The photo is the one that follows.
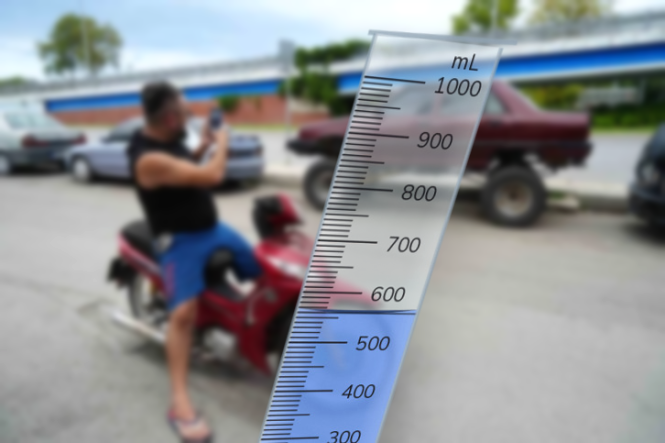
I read 560; mL
